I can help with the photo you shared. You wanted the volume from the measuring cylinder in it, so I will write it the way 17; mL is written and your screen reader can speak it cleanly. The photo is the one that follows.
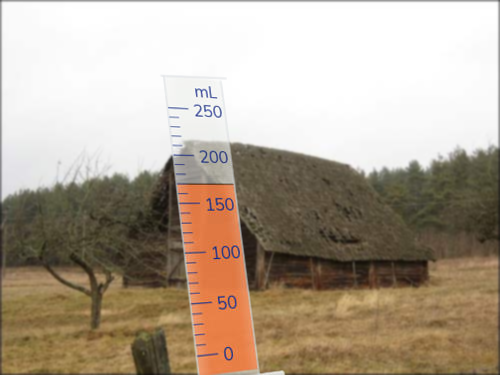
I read 170; mL
